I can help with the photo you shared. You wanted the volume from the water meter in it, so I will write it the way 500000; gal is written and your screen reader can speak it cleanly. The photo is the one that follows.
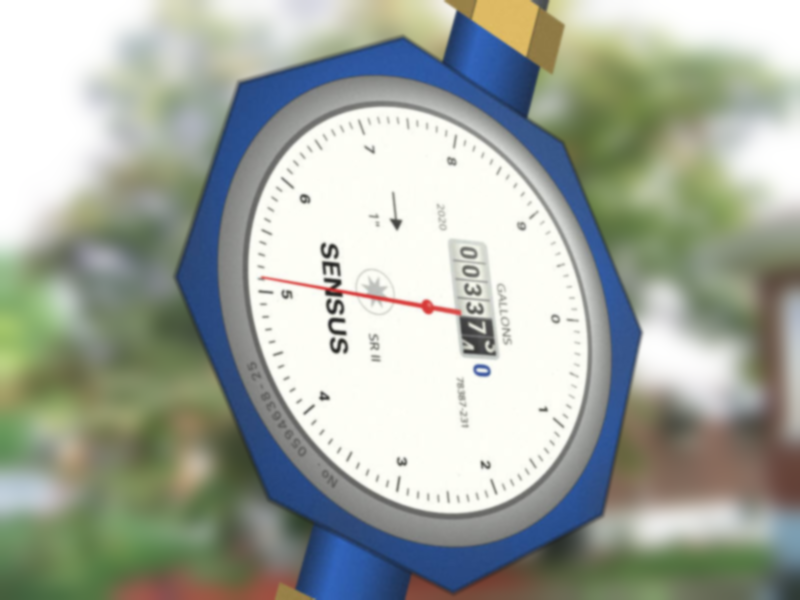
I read 33735.1; gal
